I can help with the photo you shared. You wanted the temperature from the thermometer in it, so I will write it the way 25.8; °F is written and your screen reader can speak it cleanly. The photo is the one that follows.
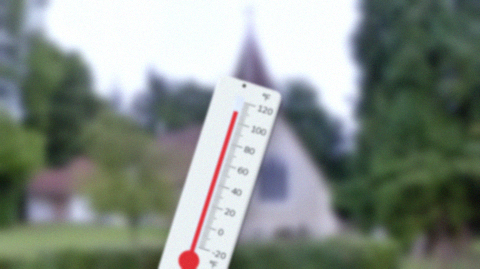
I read 110; °F
